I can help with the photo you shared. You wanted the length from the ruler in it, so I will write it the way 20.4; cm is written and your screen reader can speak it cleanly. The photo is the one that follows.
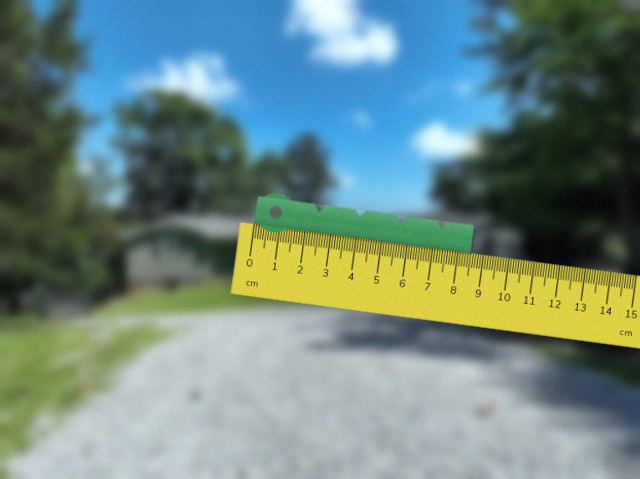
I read 8.5; cm
